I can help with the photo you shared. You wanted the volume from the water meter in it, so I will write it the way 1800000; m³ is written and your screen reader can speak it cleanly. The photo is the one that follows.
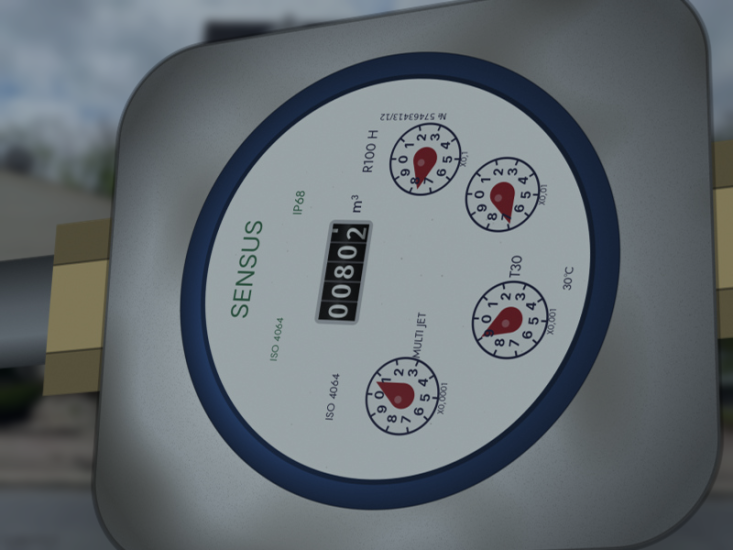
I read 801.7690; m³
